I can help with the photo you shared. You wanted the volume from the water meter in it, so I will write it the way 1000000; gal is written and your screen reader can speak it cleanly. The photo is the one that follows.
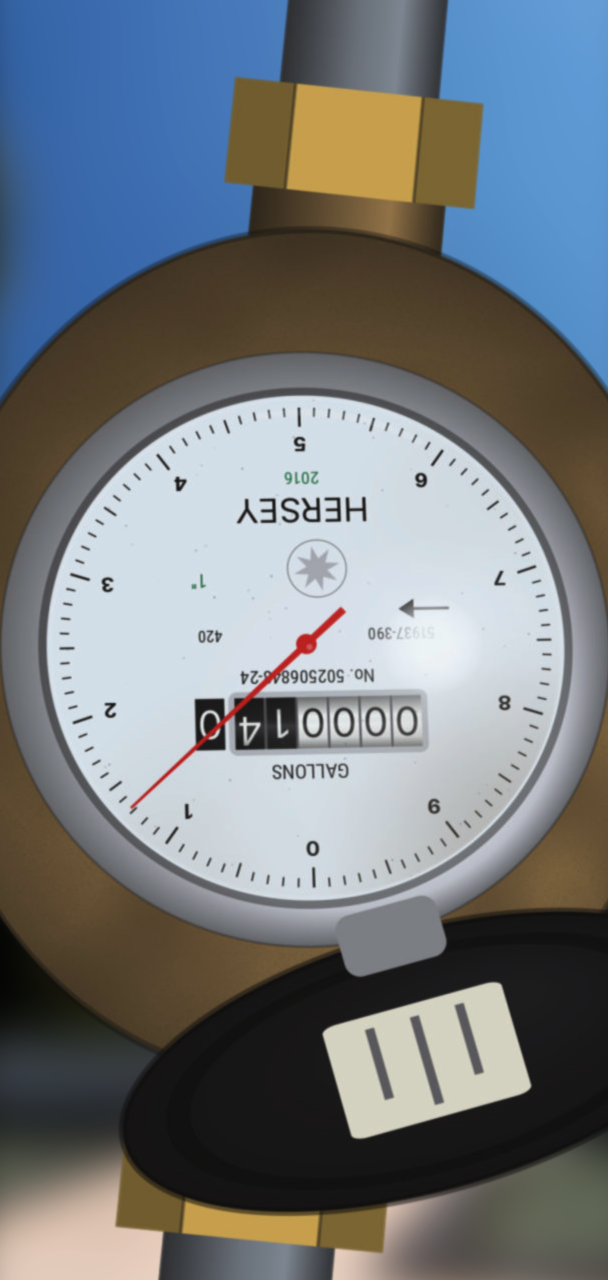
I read 141.3; gal
